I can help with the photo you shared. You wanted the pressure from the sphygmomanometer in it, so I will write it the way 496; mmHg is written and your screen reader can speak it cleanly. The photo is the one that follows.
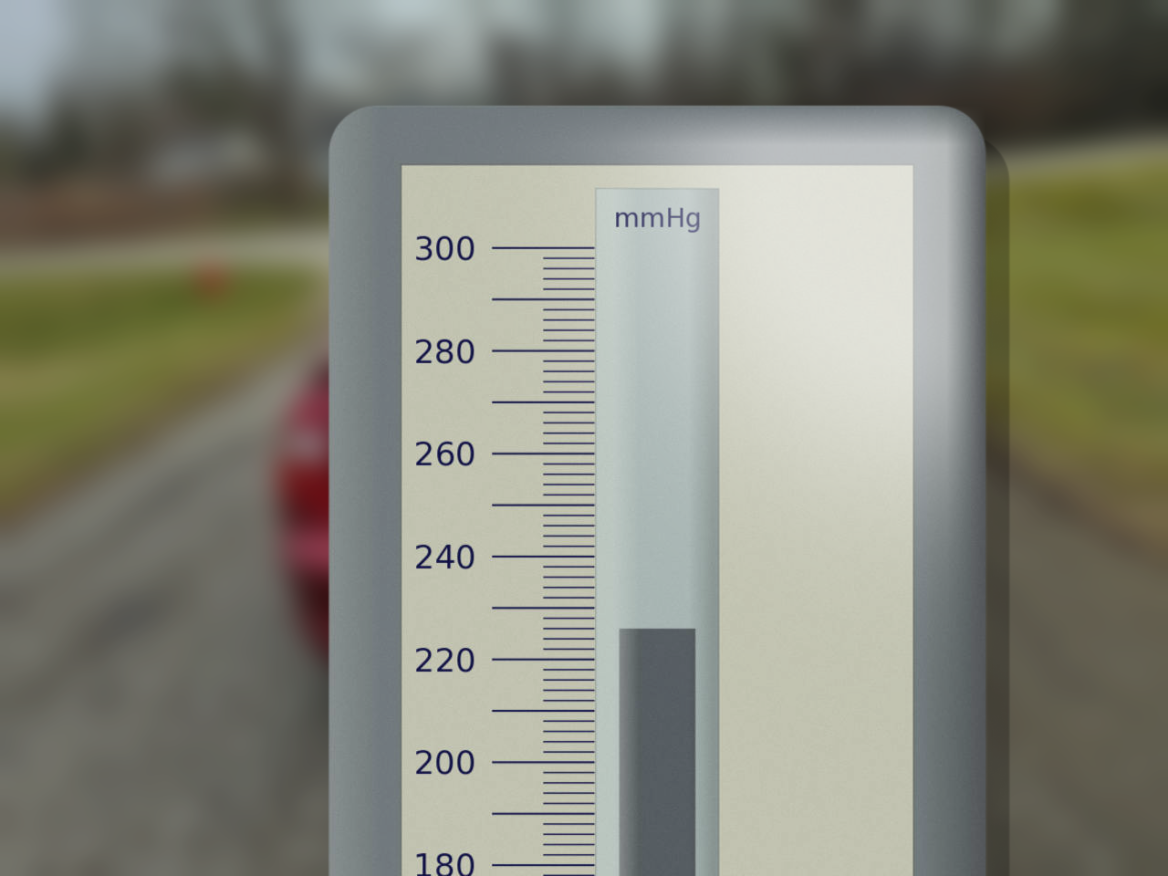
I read 226; mmHg
